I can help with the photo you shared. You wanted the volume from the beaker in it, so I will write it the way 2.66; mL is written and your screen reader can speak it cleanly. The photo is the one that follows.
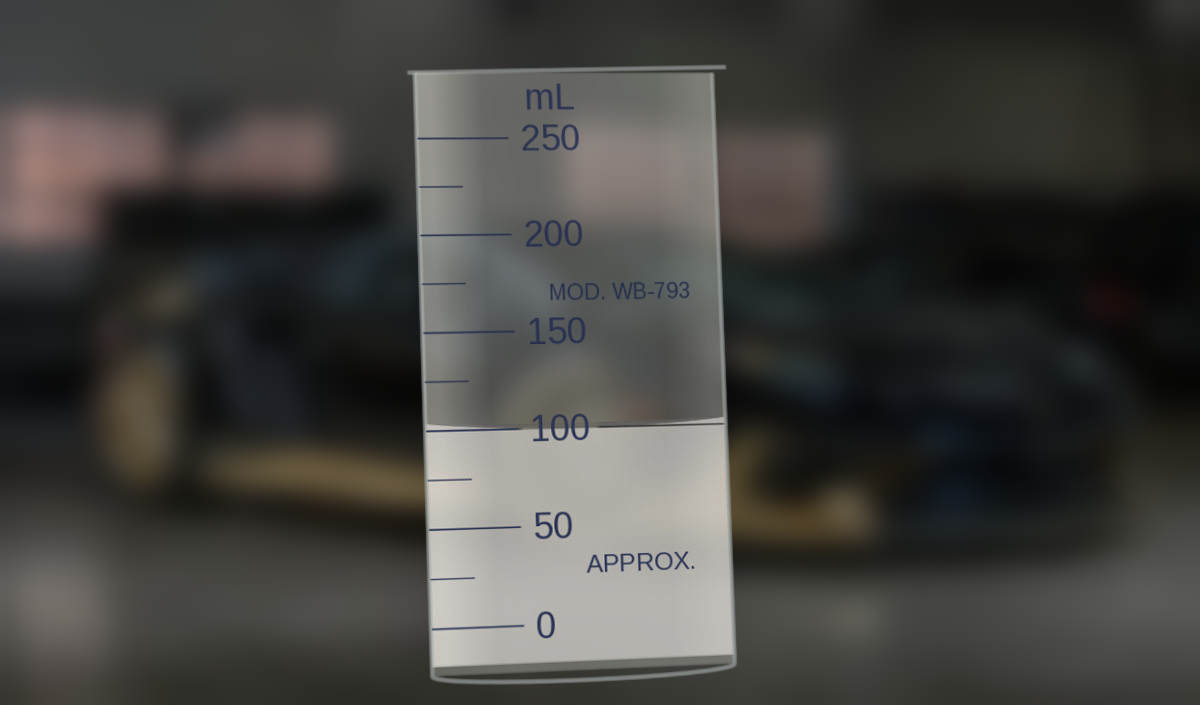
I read 100; mL
